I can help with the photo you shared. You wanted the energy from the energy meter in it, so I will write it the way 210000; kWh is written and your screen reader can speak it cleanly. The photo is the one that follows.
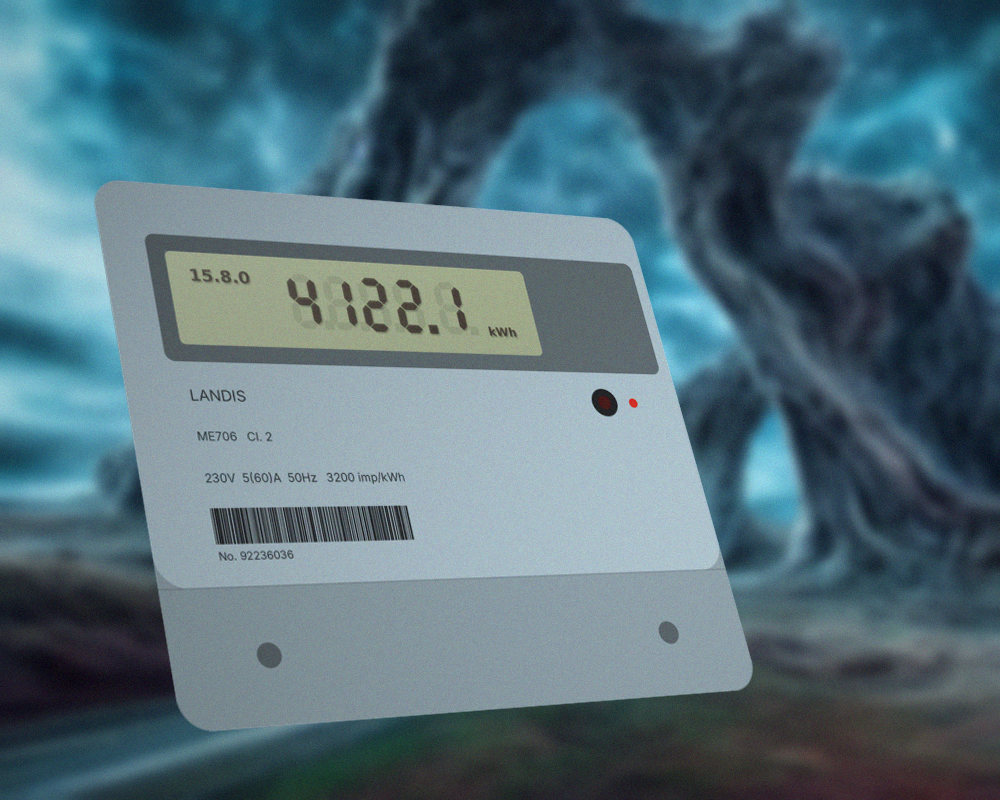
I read 4122.1; kWh
